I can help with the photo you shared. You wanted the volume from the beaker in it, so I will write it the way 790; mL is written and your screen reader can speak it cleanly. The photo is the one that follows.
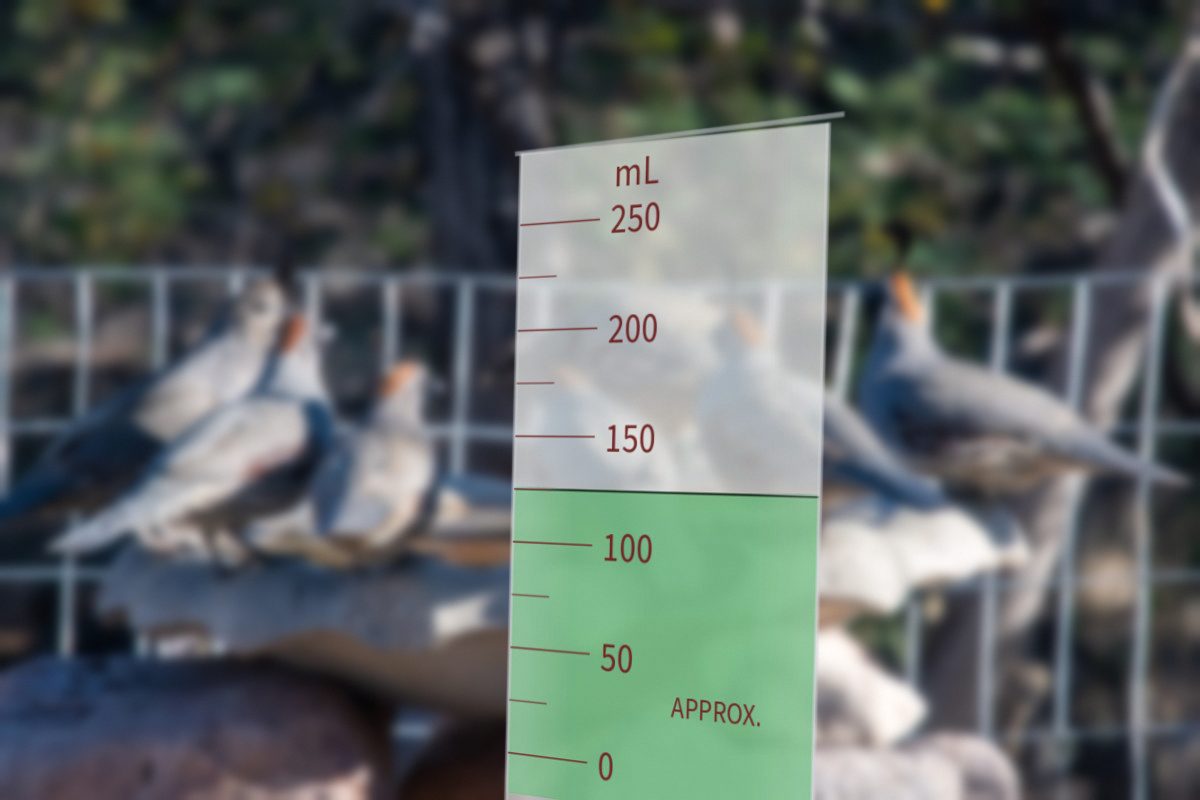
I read 125; mL
